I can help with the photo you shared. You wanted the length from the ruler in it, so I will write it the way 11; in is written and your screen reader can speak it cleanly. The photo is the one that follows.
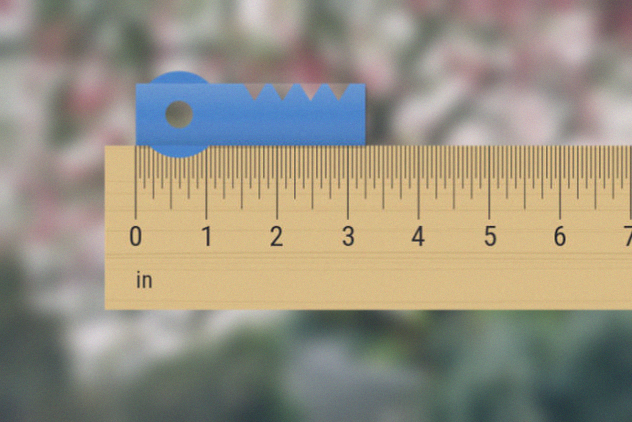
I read 3.25; in
